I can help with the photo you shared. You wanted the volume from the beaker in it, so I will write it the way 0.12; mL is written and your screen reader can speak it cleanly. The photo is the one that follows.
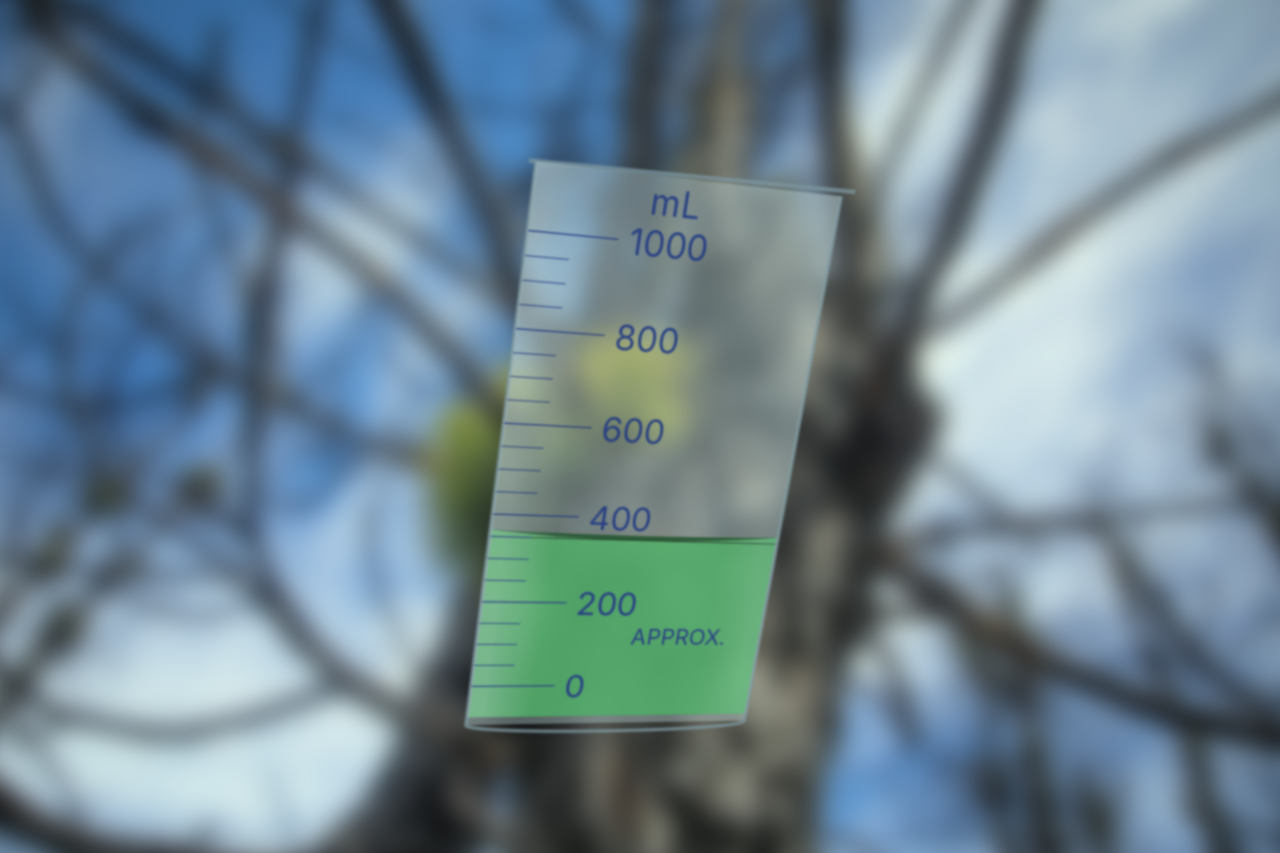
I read 350; mL
